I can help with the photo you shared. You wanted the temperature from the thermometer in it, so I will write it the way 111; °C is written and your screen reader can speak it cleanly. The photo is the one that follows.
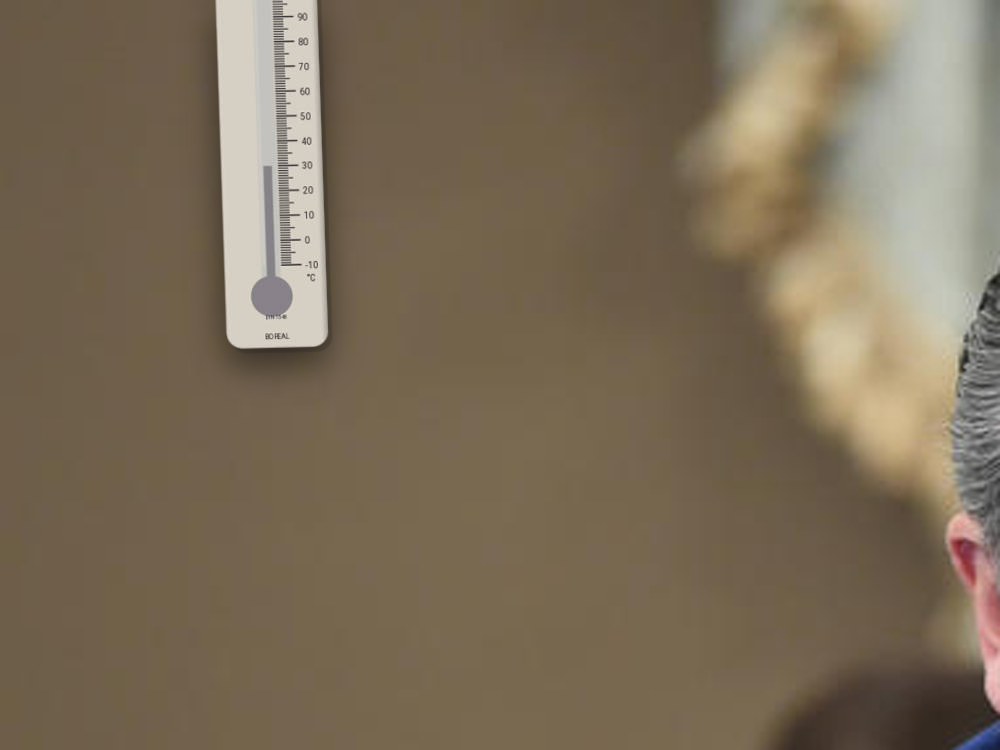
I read 30; °C
